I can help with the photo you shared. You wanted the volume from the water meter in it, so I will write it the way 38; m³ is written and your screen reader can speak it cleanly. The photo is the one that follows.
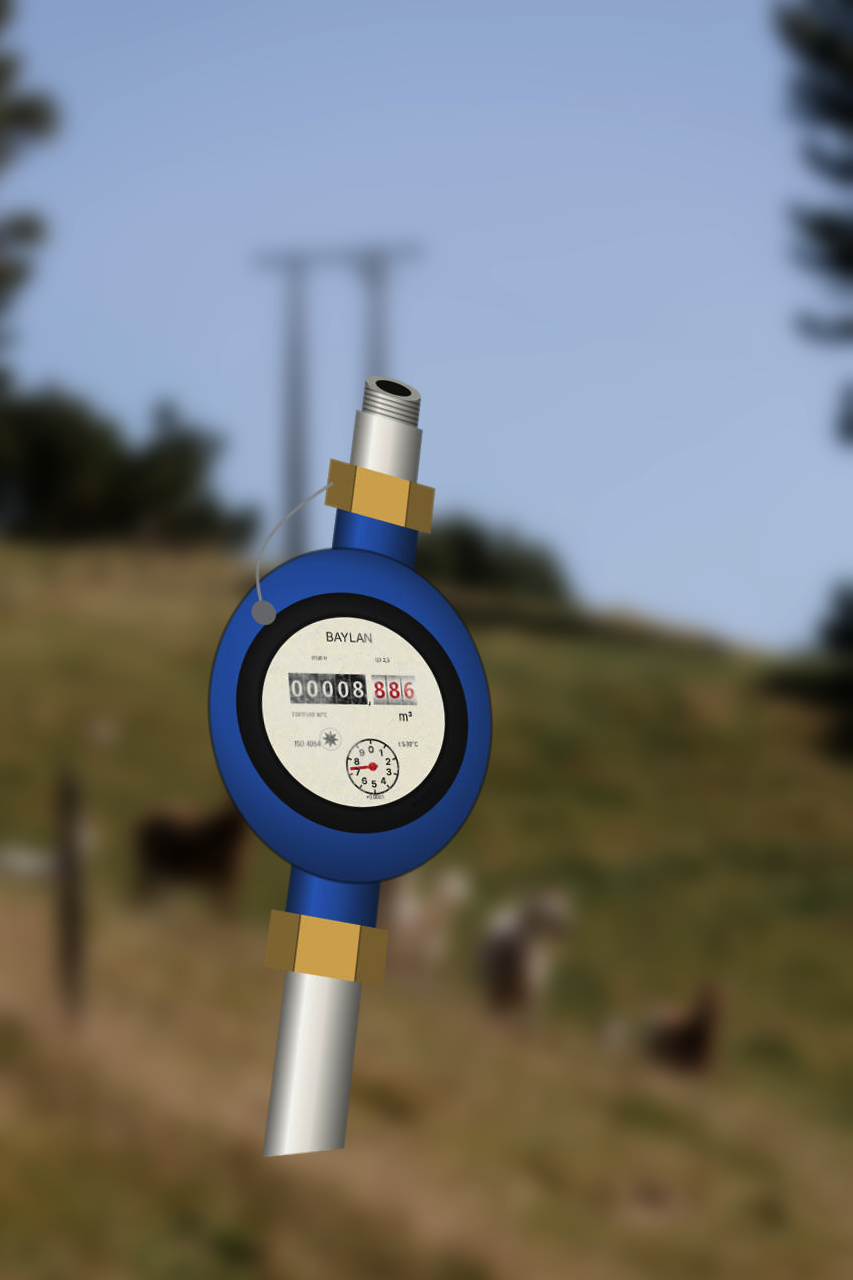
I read 8.8867; m³
